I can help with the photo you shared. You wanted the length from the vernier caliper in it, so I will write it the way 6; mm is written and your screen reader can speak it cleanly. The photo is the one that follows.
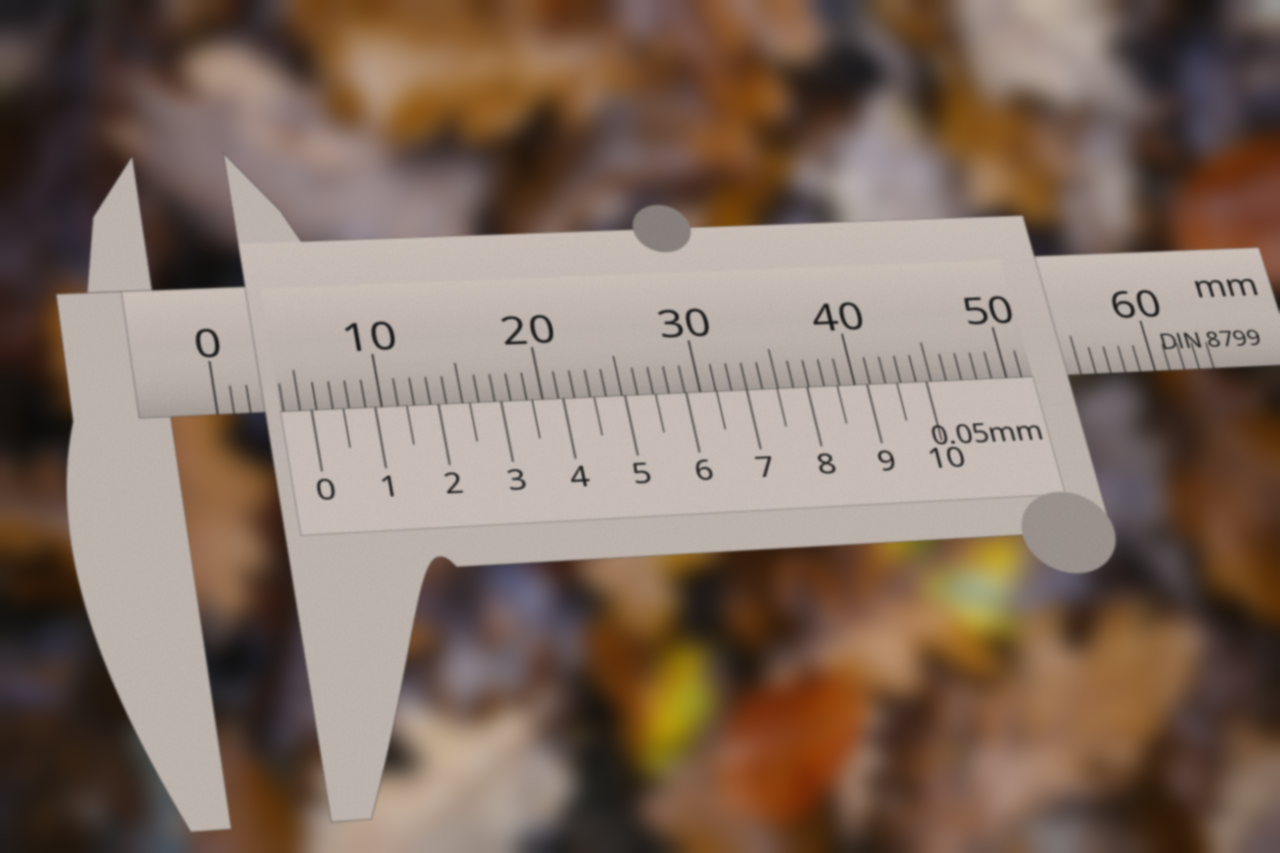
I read 5.7; mm
